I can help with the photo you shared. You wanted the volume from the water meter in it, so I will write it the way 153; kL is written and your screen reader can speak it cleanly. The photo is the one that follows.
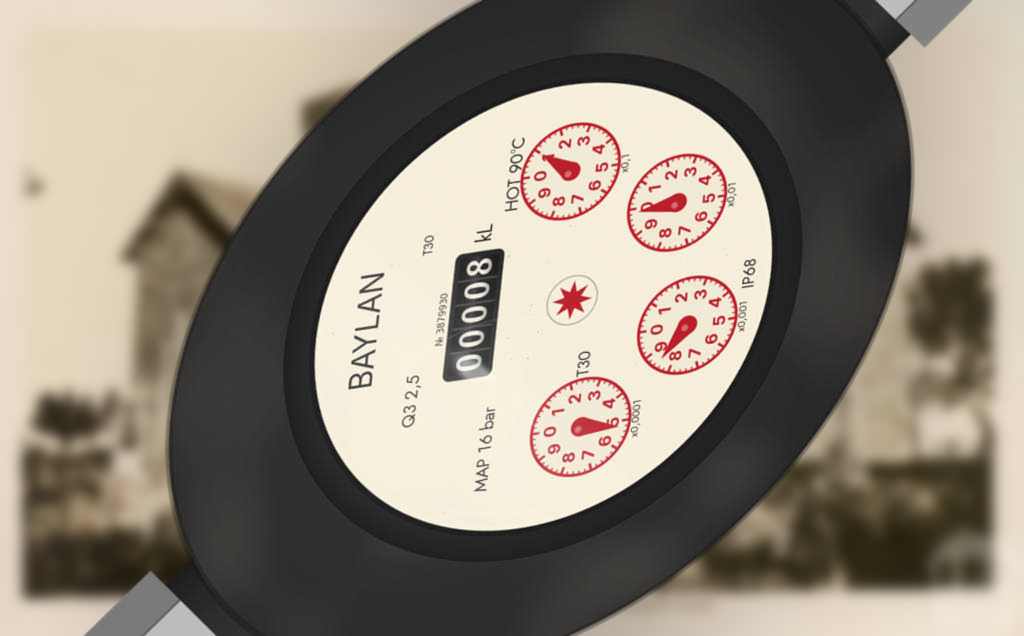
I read 8.0985; kL
